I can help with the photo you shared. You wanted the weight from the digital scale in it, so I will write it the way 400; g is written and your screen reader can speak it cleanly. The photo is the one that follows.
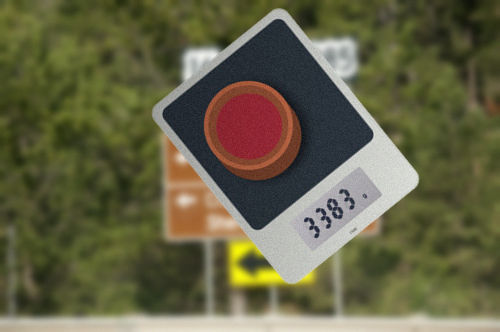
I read 3383; g
